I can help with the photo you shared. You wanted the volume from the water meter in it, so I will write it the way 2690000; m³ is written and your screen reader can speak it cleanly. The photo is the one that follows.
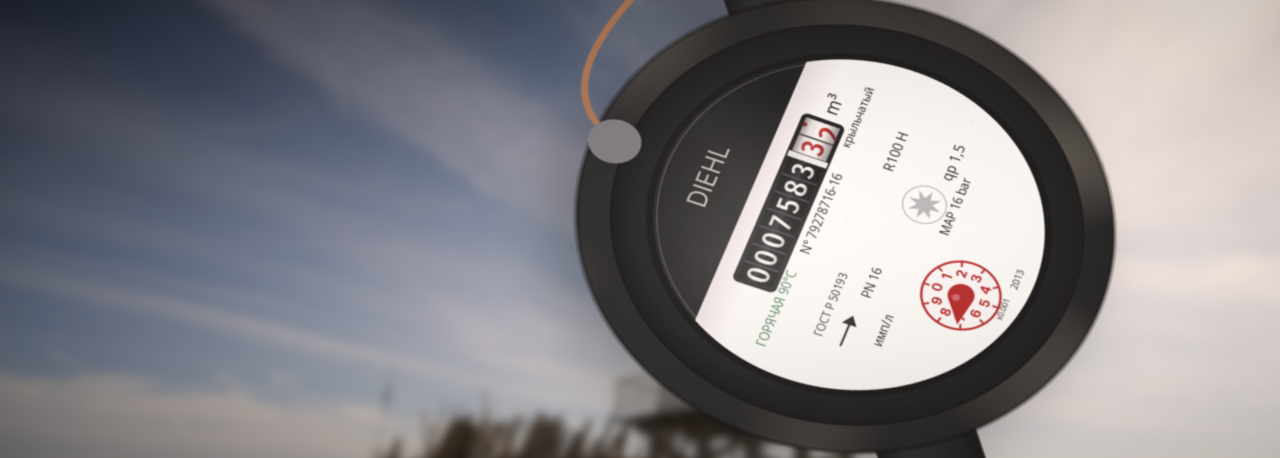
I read 7583.317; m³
